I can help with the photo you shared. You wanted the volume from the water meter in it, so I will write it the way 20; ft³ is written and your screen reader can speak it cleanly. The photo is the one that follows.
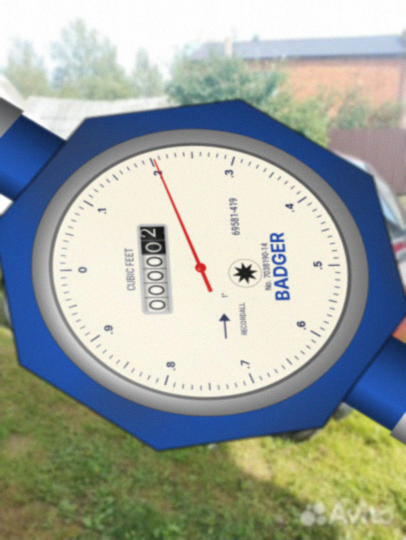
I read 2.20; ft³
